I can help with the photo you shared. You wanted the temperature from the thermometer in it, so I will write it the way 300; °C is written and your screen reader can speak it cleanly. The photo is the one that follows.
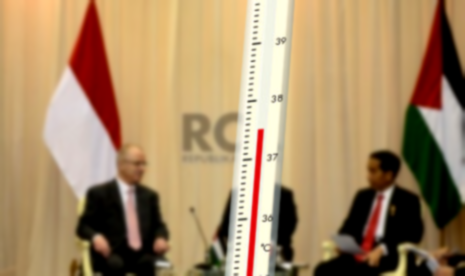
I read 37.5; °C
